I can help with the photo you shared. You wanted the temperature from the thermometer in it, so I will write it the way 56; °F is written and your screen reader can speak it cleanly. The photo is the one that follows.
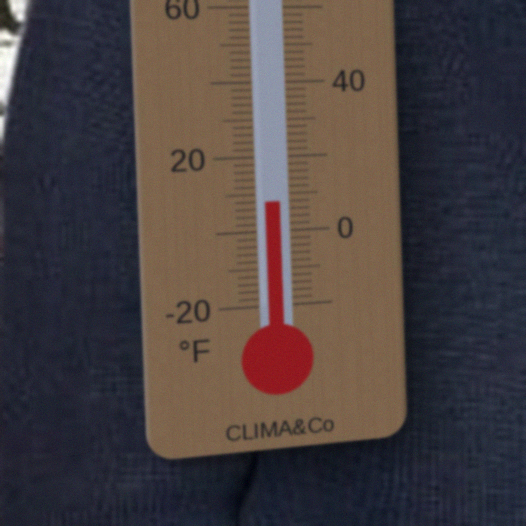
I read 8; °F
